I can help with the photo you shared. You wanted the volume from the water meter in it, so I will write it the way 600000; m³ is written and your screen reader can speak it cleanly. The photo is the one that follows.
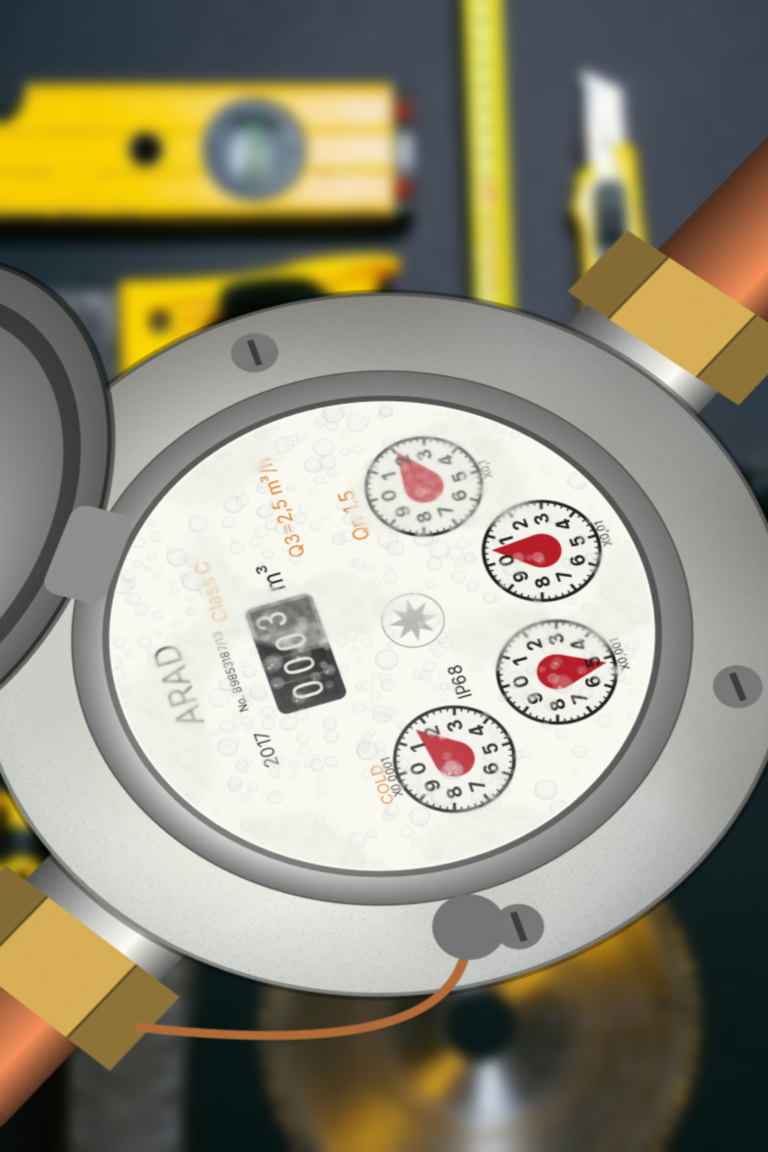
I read 3.2051; m³
